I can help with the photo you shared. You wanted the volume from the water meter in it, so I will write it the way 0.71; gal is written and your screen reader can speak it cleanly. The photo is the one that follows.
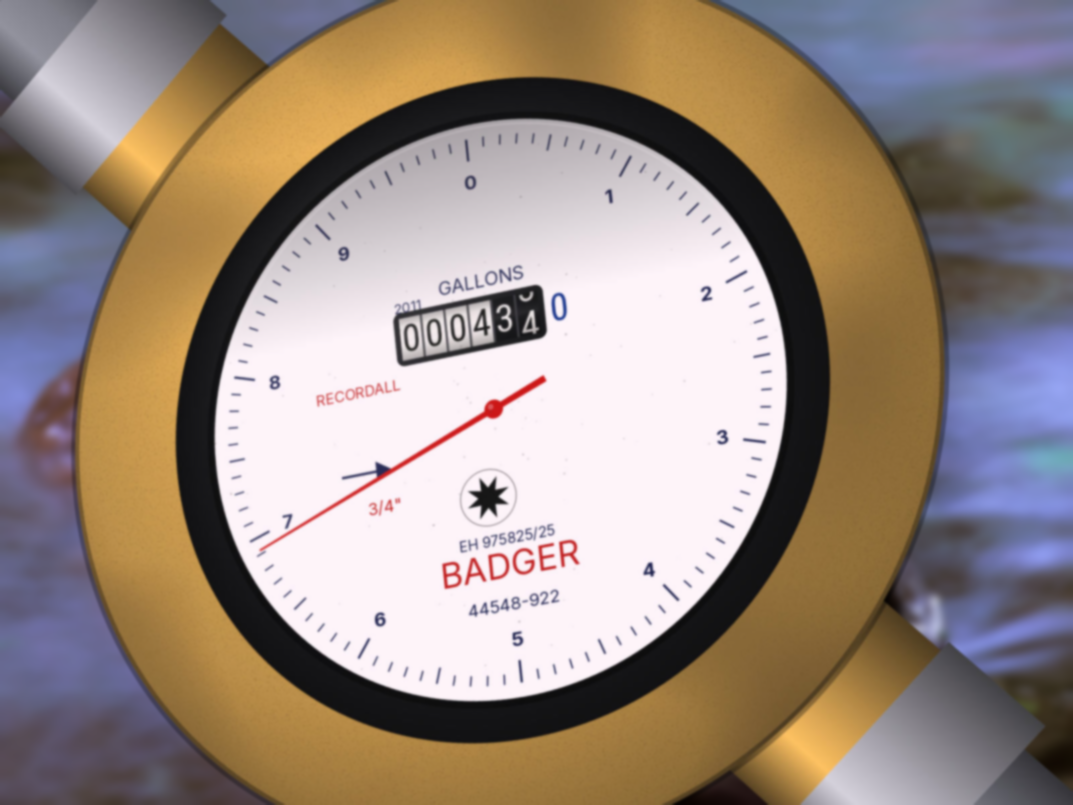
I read 4336.9; gal
